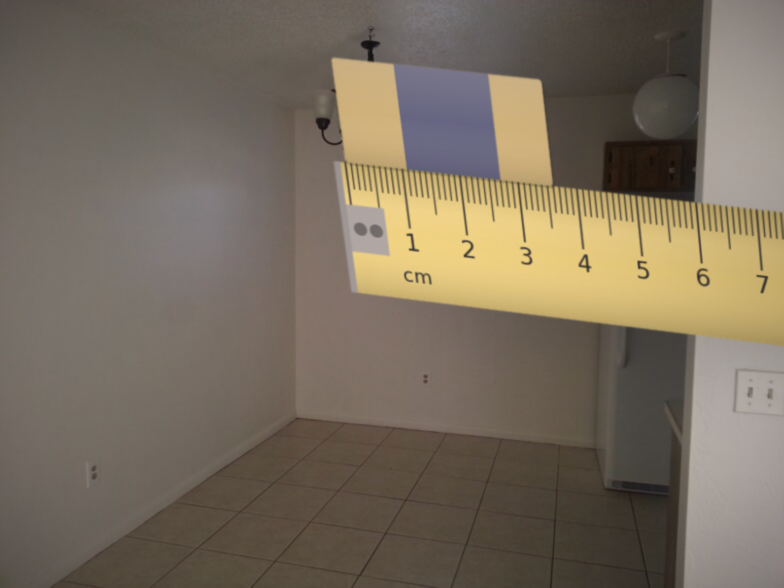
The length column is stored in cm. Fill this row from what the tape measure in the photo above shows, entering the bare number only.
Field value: 3.6
